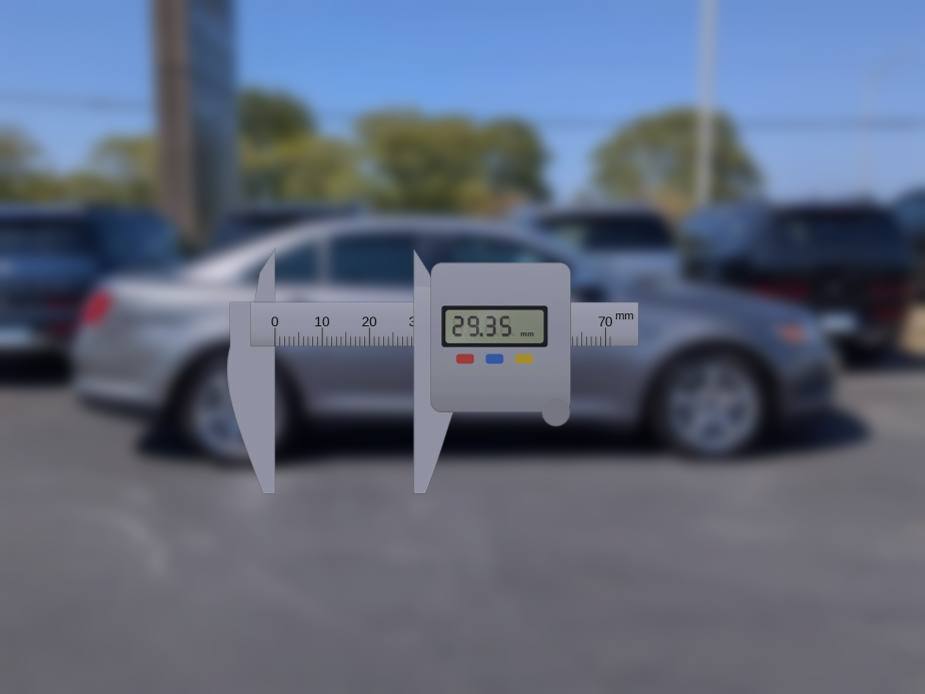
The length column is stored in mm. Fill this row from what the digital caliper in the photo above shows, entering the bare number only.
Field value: 29.35
